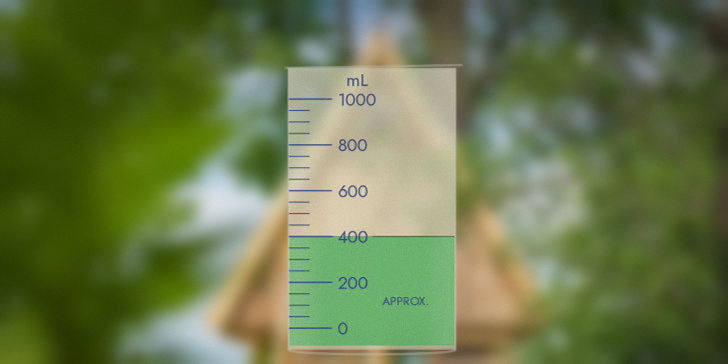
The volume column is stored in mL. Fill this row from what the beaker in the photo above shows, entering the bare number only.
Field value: 400
